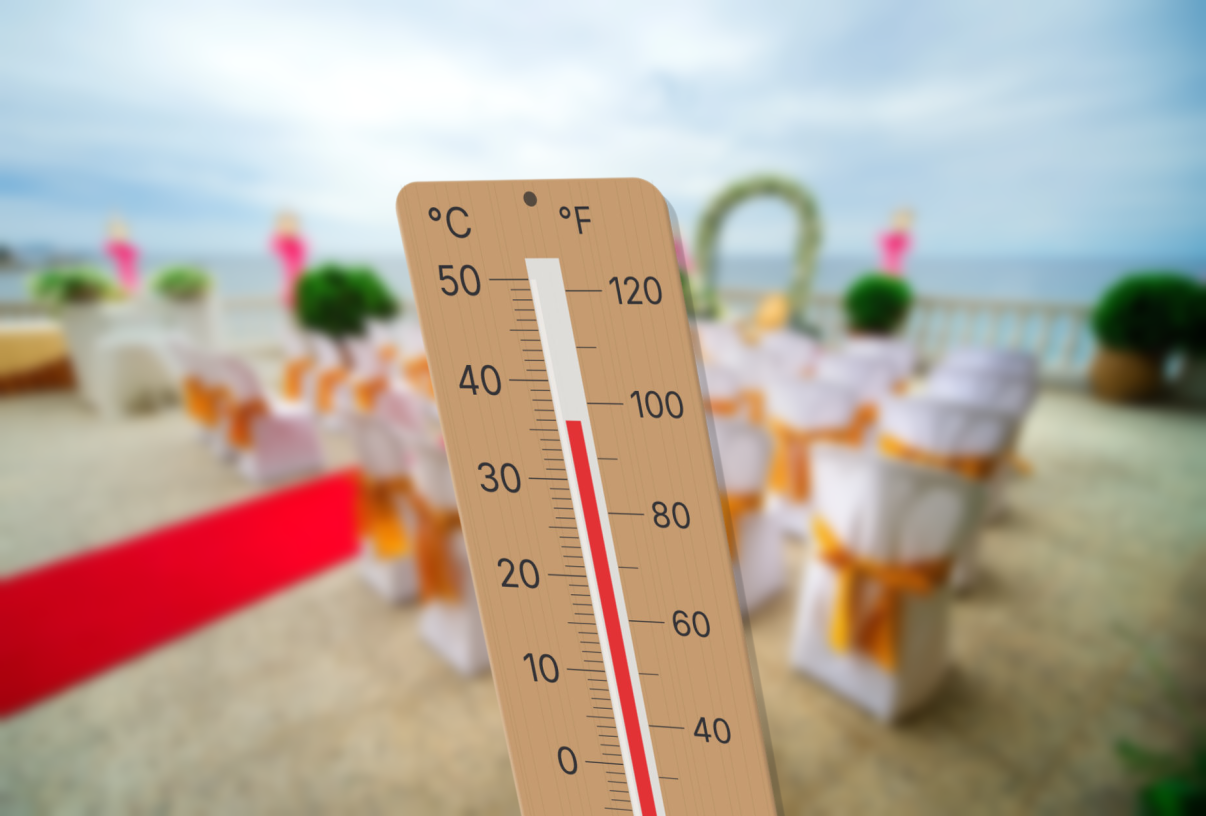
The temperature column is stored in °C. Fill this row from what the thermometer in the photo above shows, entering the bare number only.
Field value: 36
